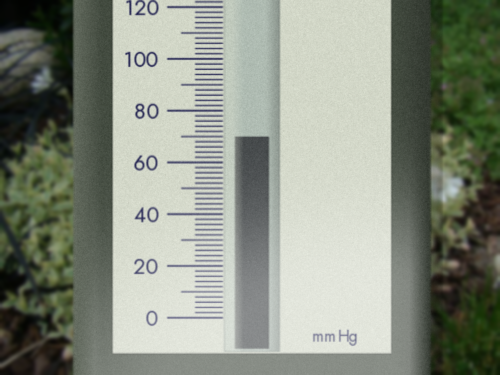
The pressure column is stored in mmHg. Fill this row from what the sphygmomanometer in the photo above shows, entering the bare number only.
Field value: 70
